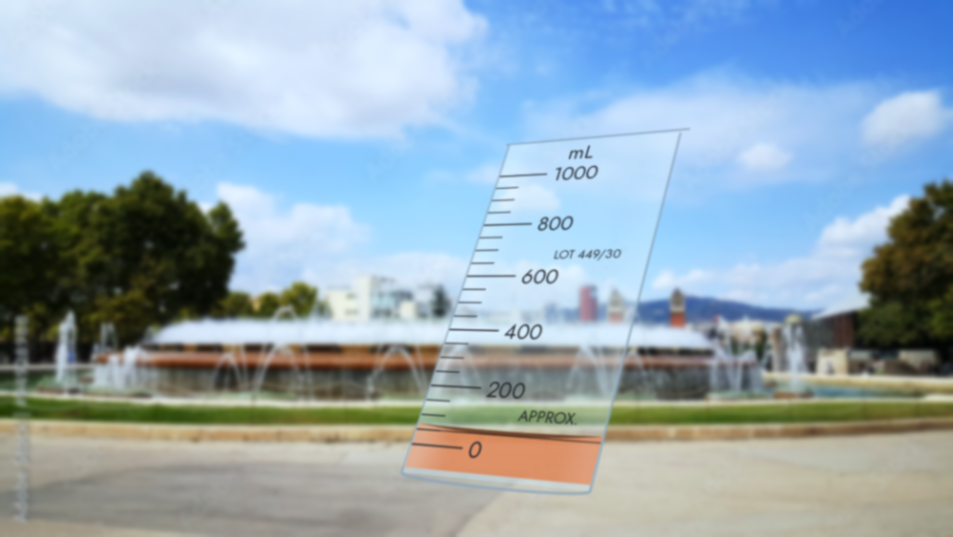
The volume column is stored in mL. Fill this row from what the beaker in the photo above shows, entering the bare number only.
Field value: 50
